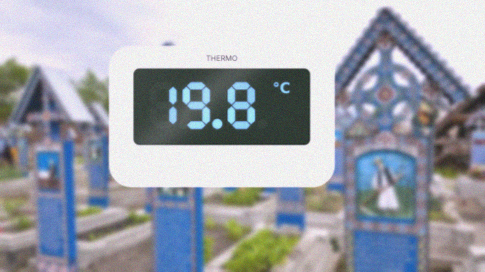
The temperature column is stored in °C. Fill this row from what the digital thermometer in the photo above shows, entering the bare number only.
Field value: 19.8
